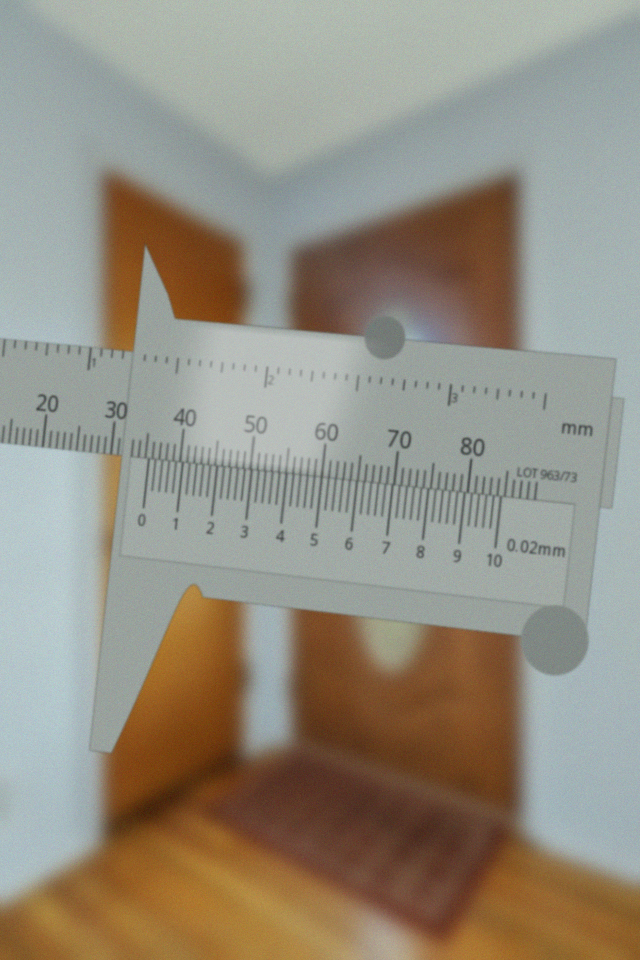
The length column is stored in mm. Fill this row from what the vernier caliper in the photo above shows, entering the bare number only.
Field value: 35.5
